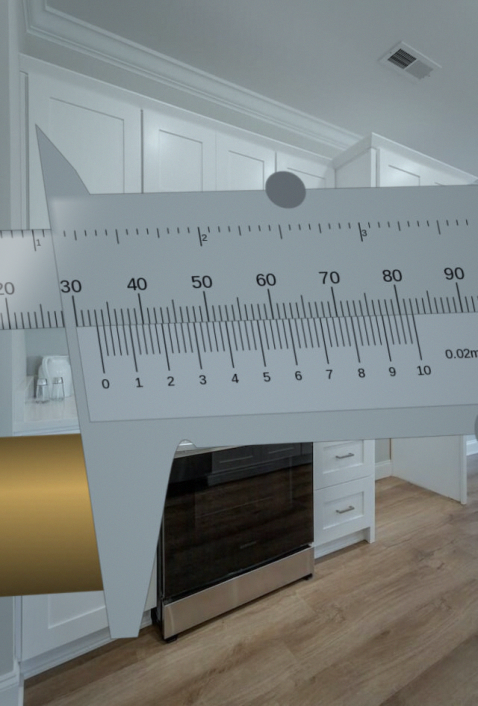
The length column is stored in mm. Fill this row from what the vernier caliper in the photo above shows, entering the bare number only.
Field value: 33.0
